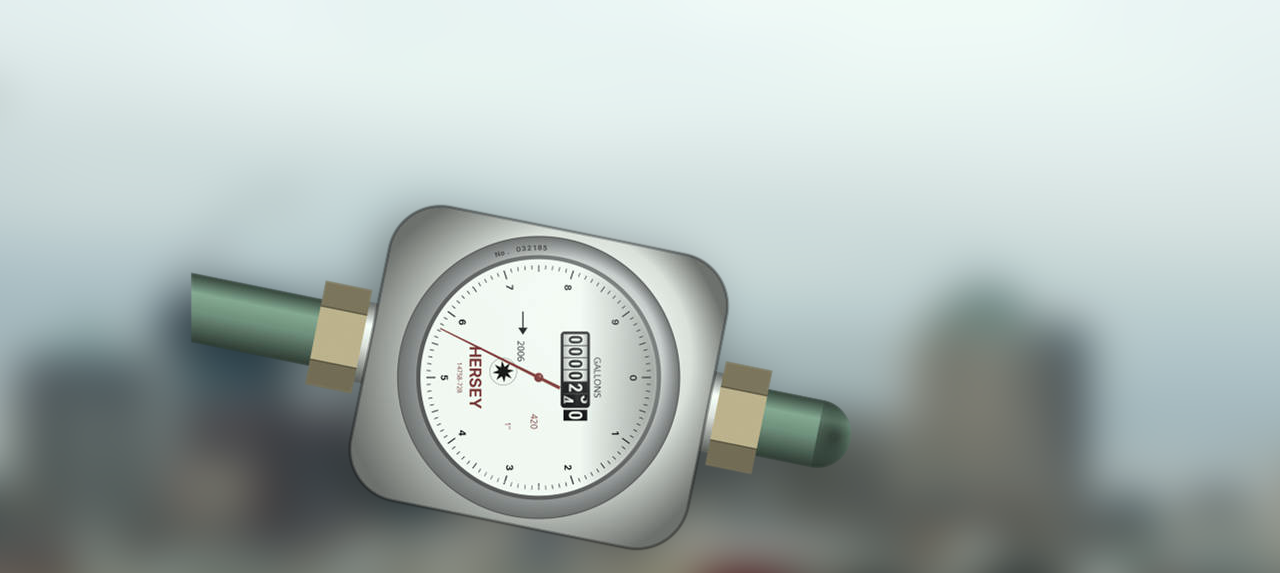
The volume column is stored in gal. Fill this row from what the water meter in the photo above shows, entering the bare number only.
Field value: 235.7
